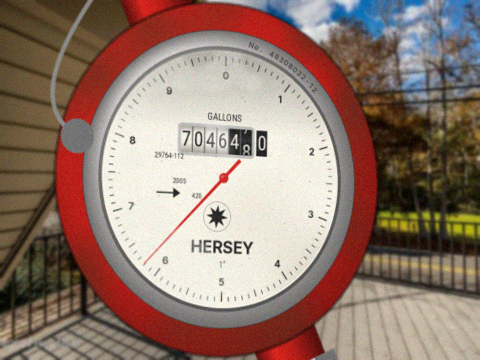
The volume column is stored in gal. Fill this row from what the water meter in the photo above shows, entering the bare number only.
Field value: 7046476.2
